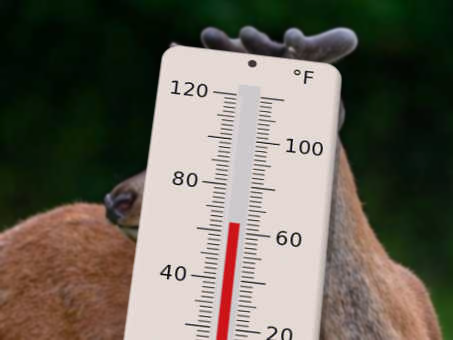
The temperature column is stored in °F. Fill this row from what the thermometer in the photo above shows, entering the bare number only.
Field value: 64
